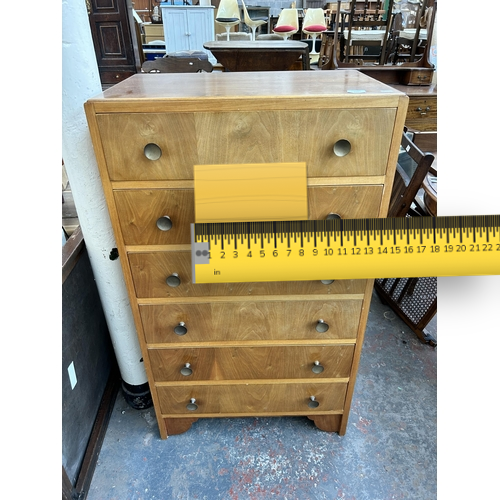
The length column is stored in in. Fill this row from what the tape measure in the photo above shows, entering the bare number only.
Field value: 8.5
